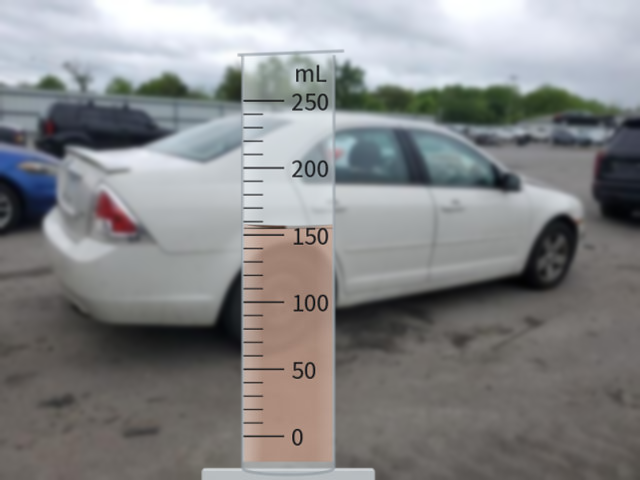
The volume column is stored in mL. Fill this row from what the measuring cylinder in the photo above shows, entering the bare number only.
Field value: 155
